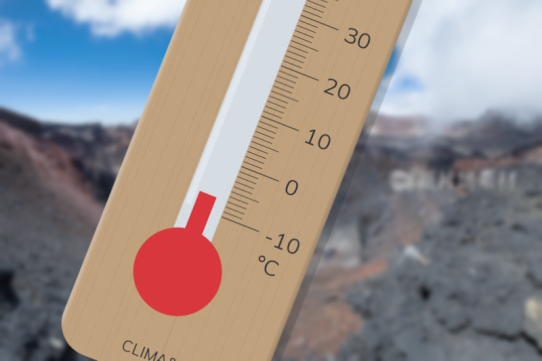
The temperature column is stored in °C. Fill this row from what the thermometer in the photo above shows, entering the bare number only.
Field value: -7
